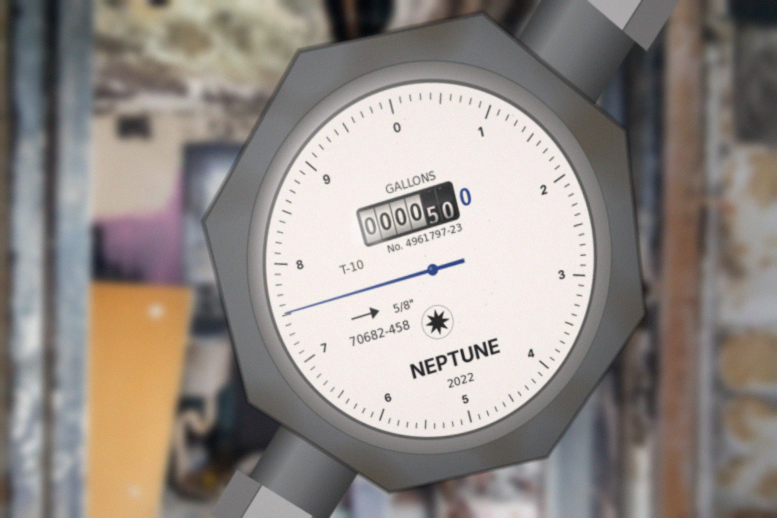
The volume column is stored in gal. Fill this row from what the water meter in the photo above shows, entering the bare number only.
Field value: 497.5
